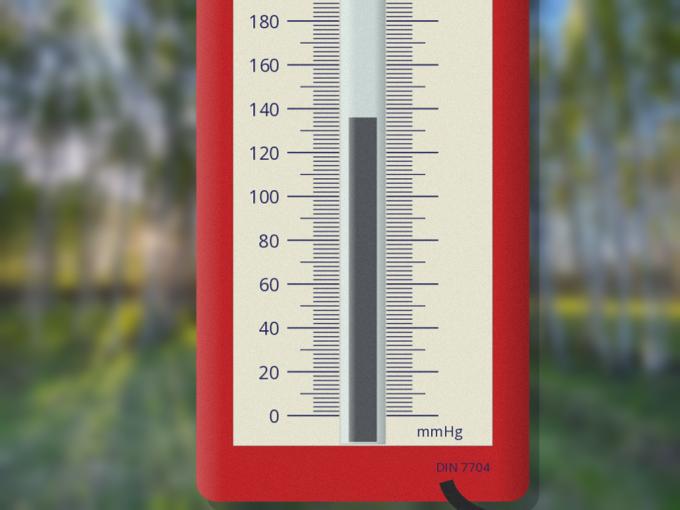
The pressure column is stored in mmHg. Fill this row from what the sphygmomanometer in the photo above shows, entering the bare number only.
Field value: 136
